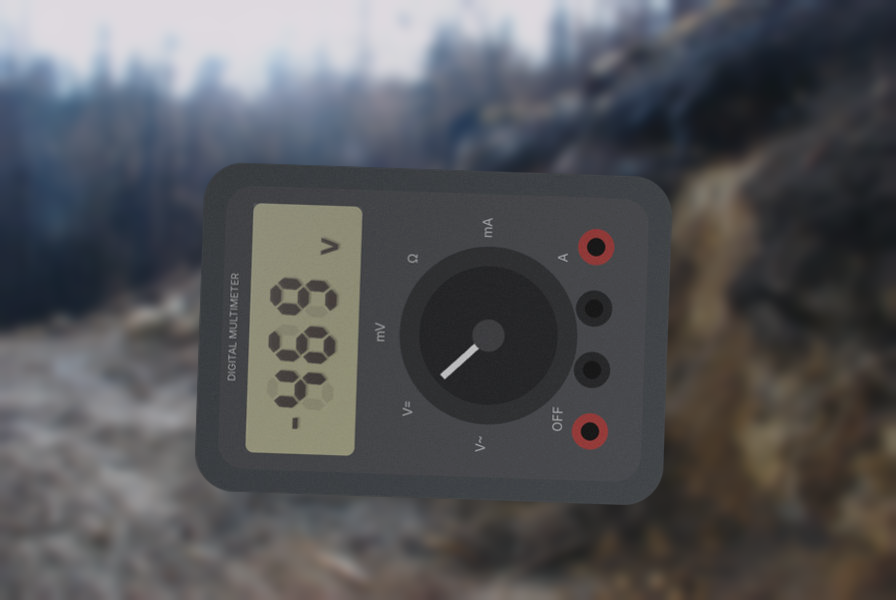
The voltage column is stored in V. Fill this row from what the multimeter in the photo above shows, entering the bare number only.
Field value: -469
